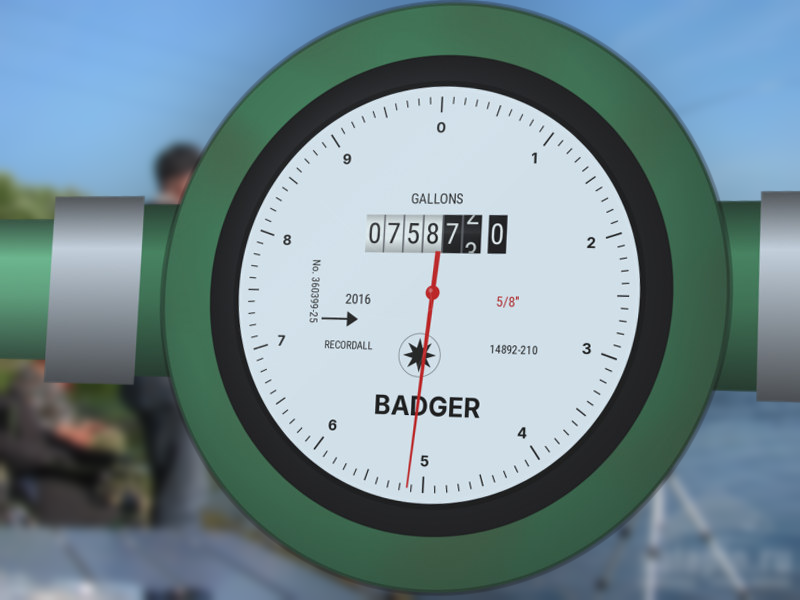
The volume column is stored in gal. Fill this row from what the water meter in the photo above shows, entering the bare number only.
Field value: 758725.1
